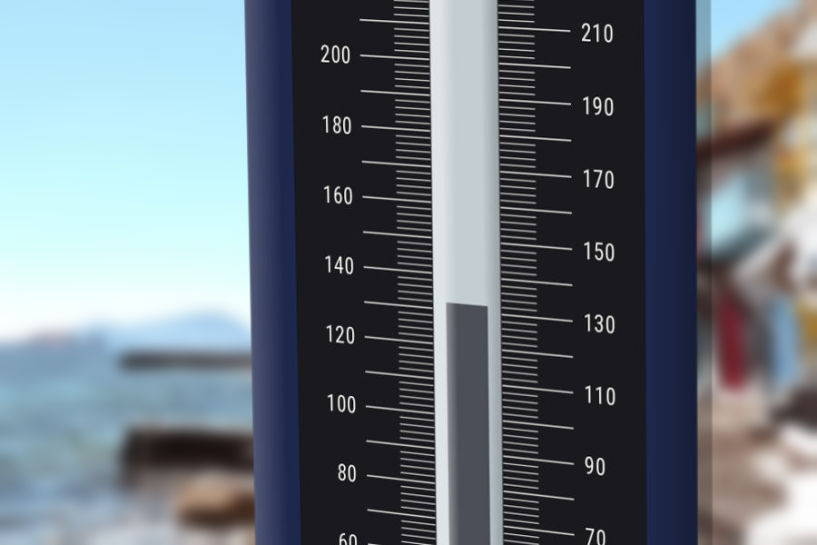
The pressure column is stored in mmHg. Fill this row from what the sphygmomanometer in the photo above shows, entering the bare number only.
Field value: 132
